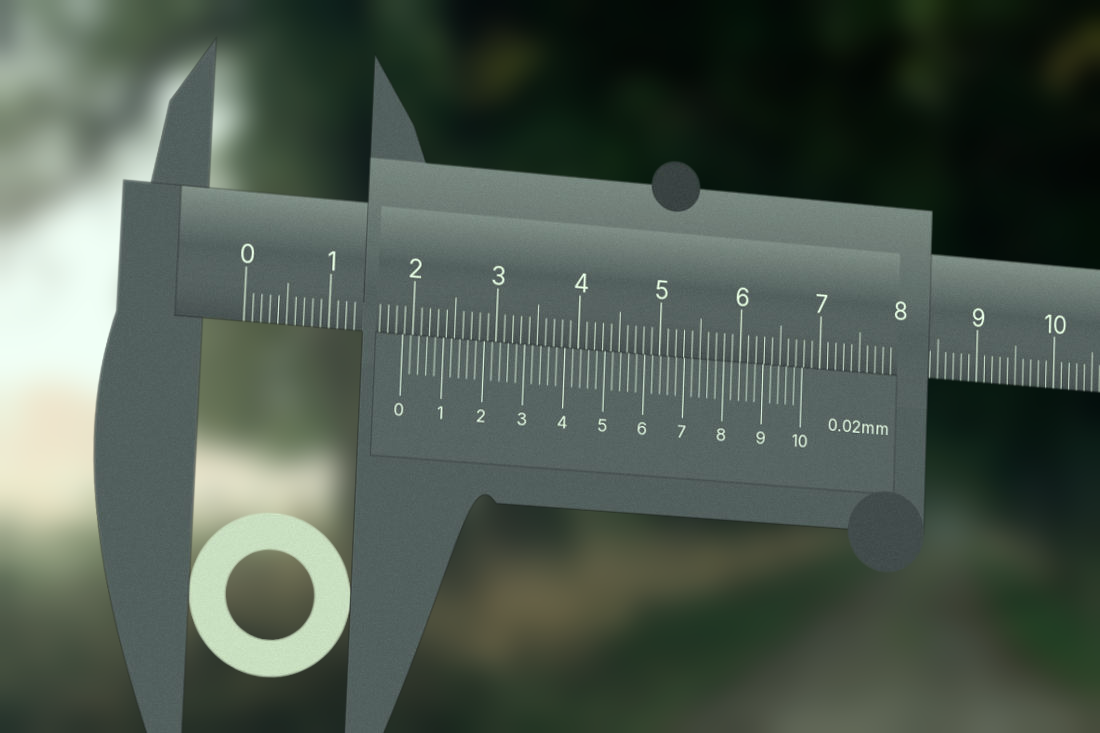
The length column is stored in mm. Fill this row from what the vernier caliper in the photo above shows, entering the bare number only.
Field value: 18.8
